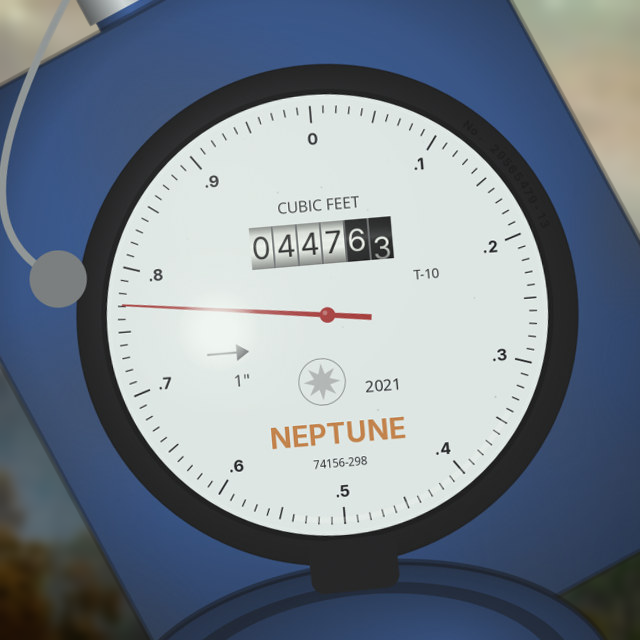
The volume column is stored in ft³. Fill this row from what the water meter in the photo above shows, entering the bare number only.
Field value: 44762.77
